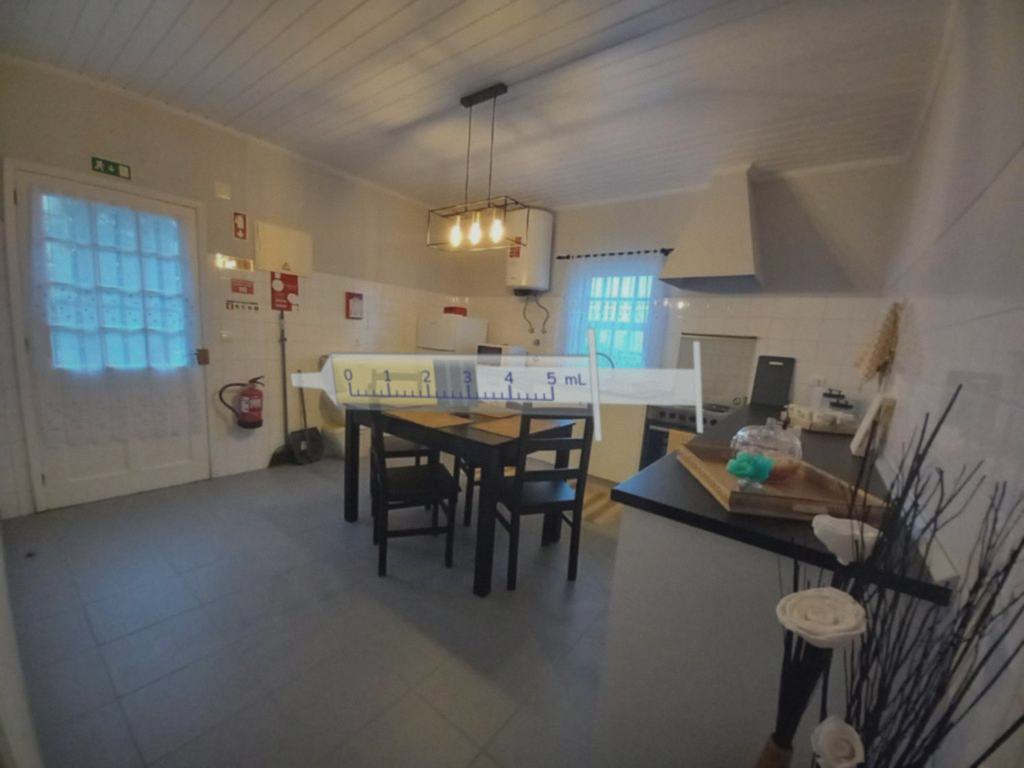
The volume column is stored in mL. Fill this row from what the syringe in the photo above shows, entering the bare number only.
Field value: 2.2
